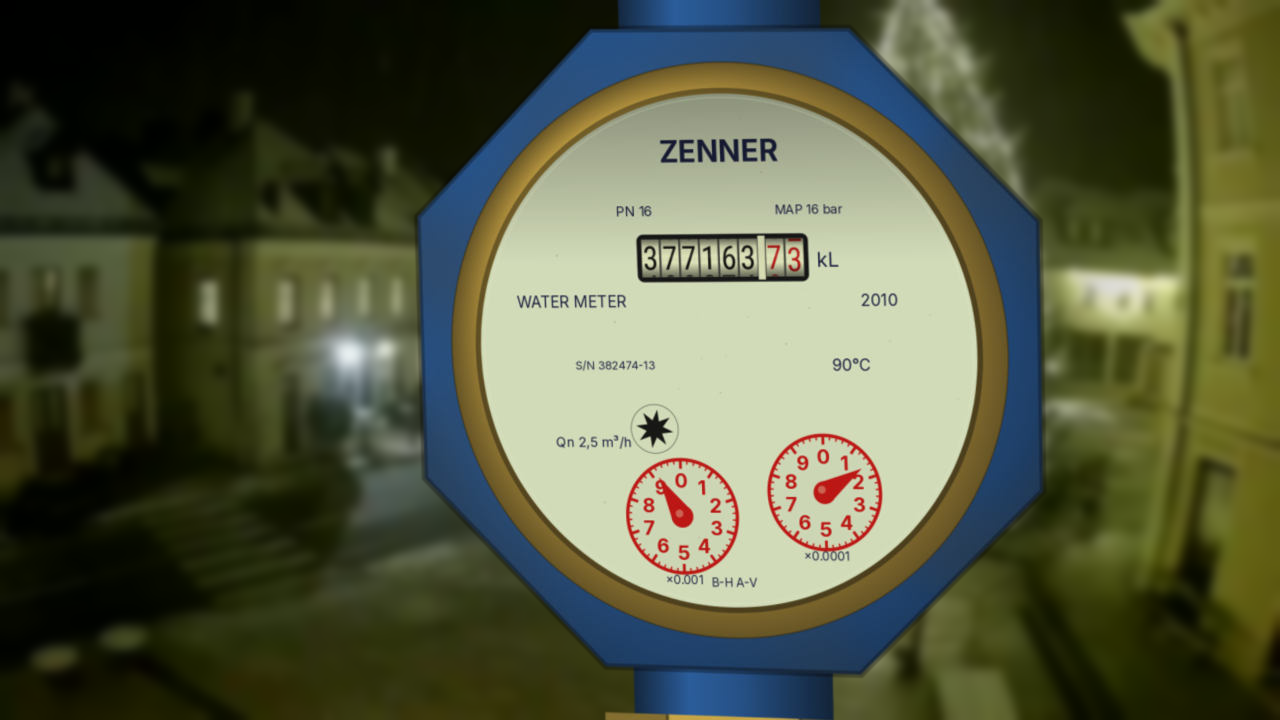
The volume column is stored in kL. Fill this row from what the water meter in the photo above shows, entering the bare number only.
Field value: 377163.7291
